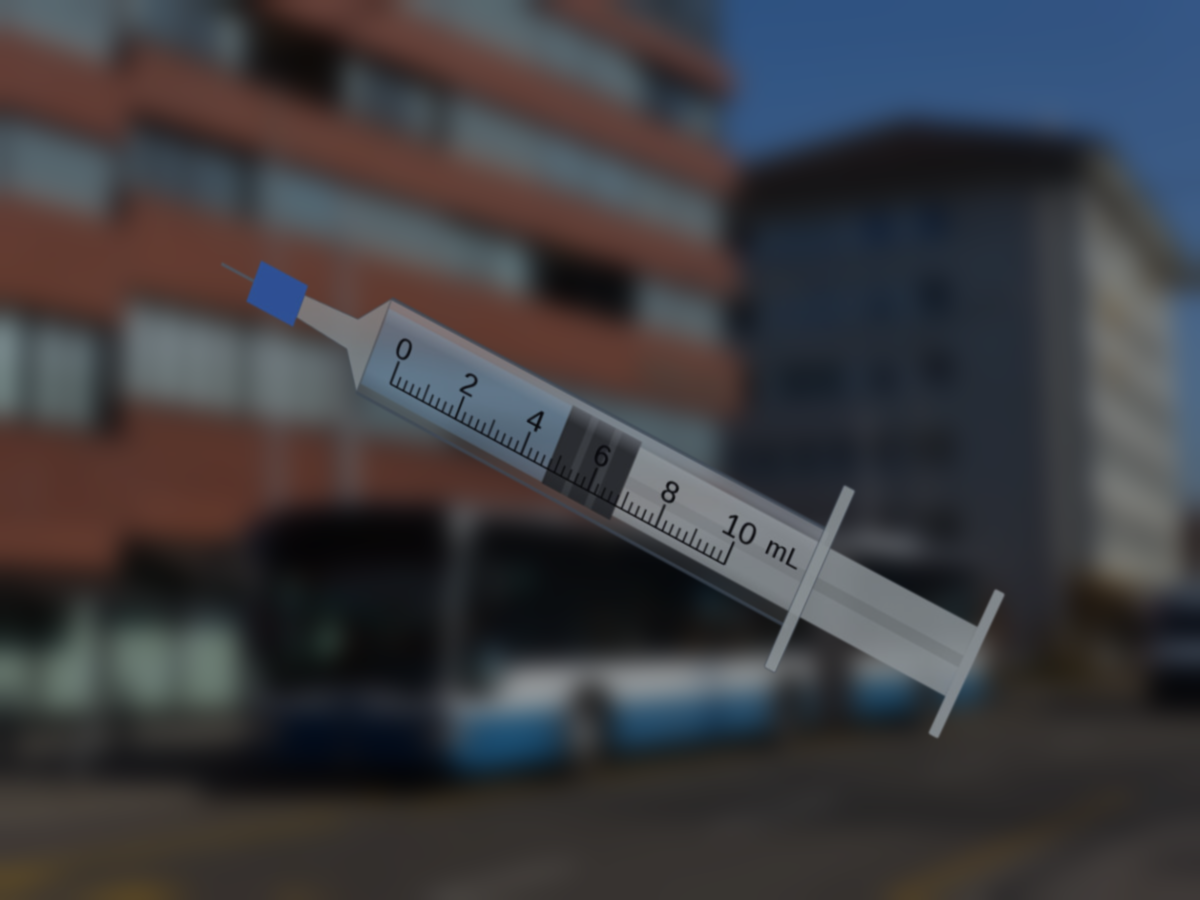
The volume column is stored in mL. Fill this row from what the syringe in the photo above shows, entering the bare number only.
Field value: 4.8
